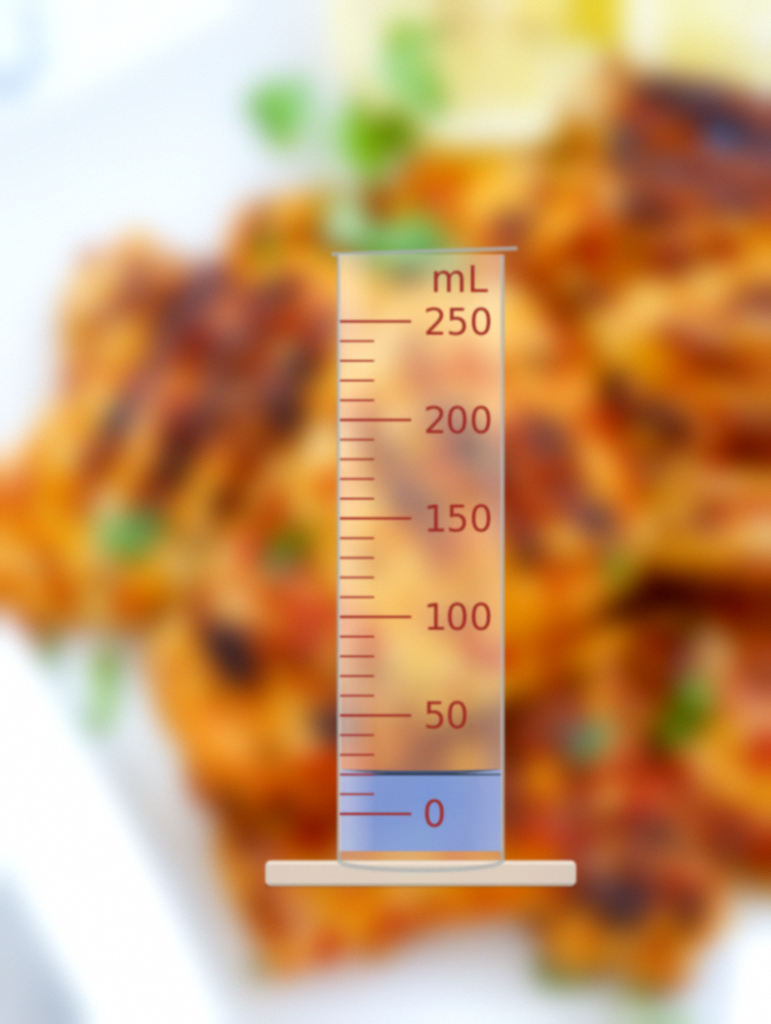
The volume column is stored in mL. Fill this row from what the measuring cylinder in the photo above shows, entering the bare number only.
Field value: 20
